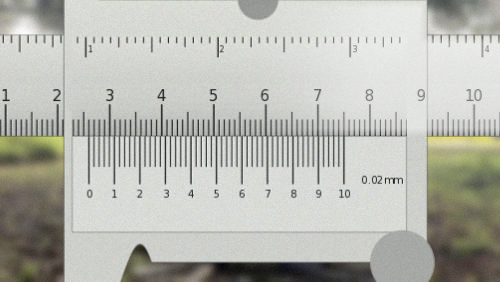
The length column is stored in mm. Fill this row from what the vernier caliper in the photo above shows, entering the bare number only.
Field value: 26.0
